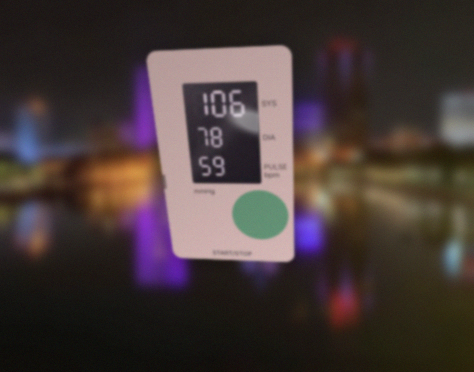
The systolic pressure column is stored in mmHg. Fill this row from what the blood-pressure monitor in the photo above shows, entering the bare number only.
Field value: 106
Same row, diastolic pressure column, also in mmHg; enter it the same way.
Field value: 78
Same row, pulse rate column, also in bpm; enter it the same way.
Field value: 59
